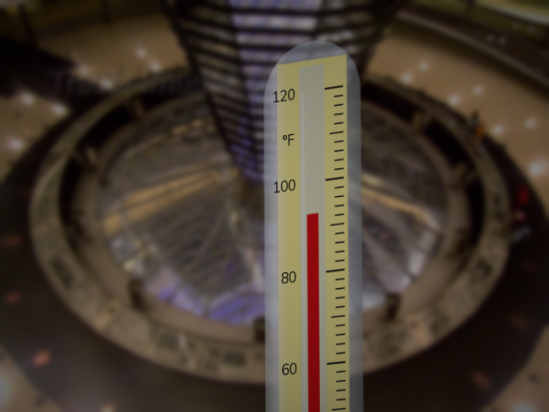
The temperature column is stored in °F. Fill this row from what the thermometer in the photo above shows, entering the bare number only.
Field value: 93
